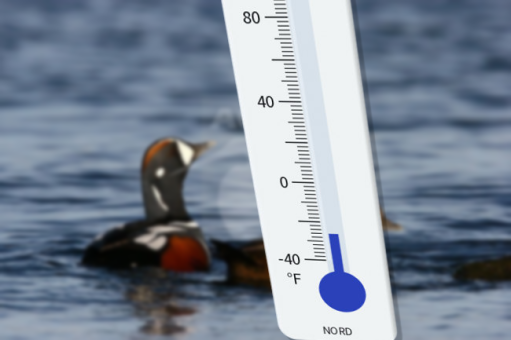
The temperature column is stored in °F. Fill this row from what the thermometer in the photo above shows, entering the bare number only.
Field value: -26
